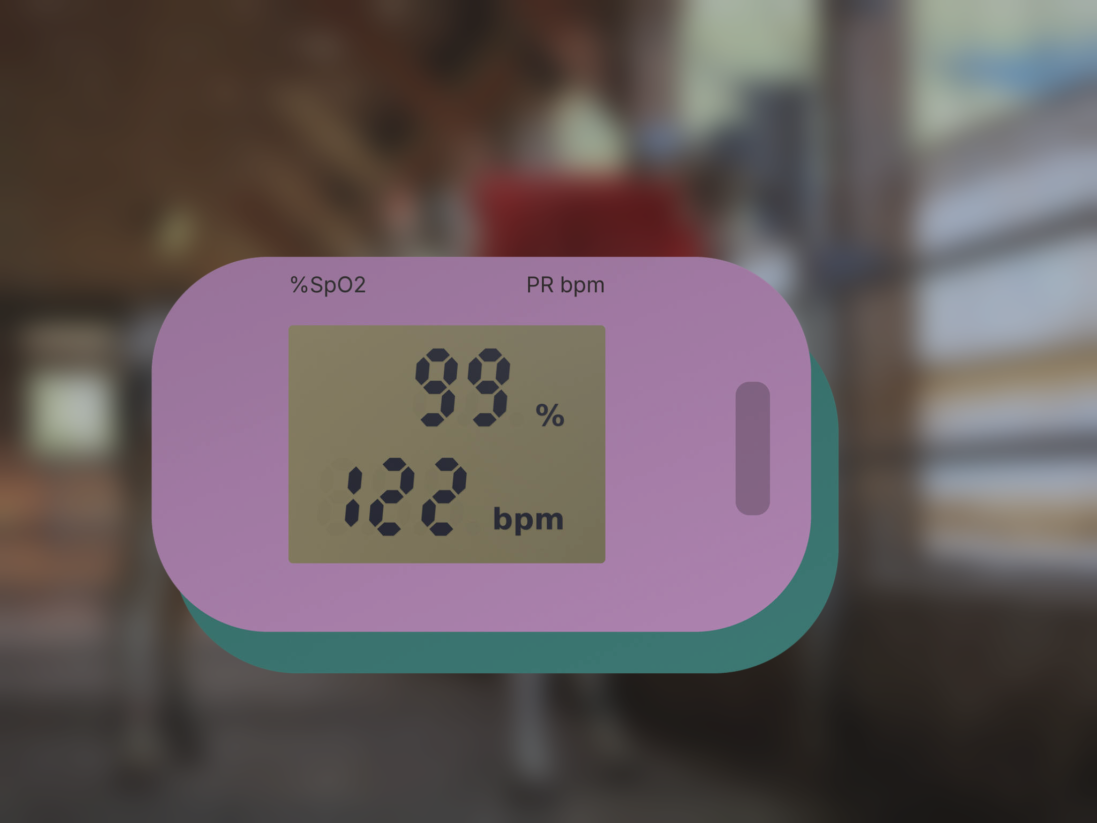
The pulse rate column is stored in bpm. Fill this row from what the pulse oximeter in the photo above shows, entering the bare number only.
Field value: 122
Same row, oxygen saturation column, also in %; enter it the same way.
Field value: 99
